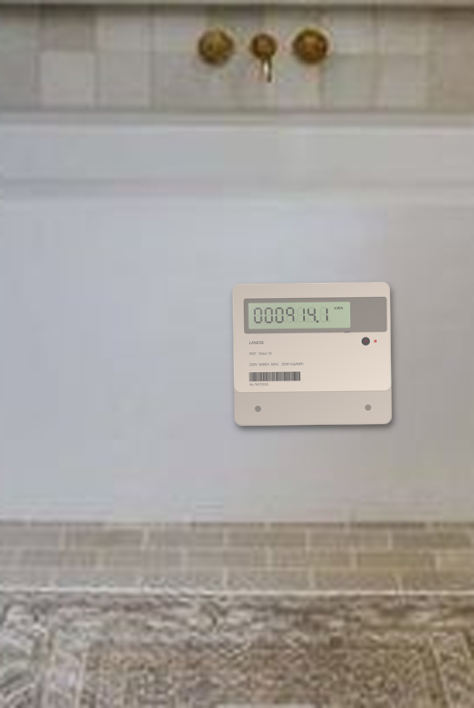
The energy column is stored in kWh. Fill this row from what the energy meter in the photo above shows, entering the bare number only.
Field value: 914.1
